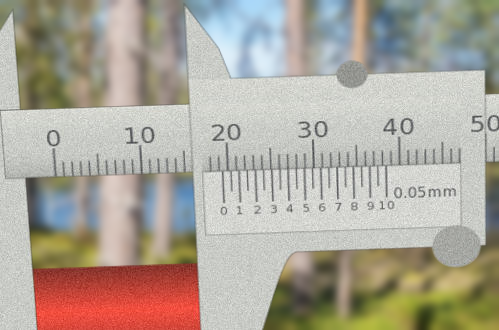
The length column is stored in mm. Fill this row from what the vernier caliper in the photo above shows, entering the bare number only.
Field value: 19.4
